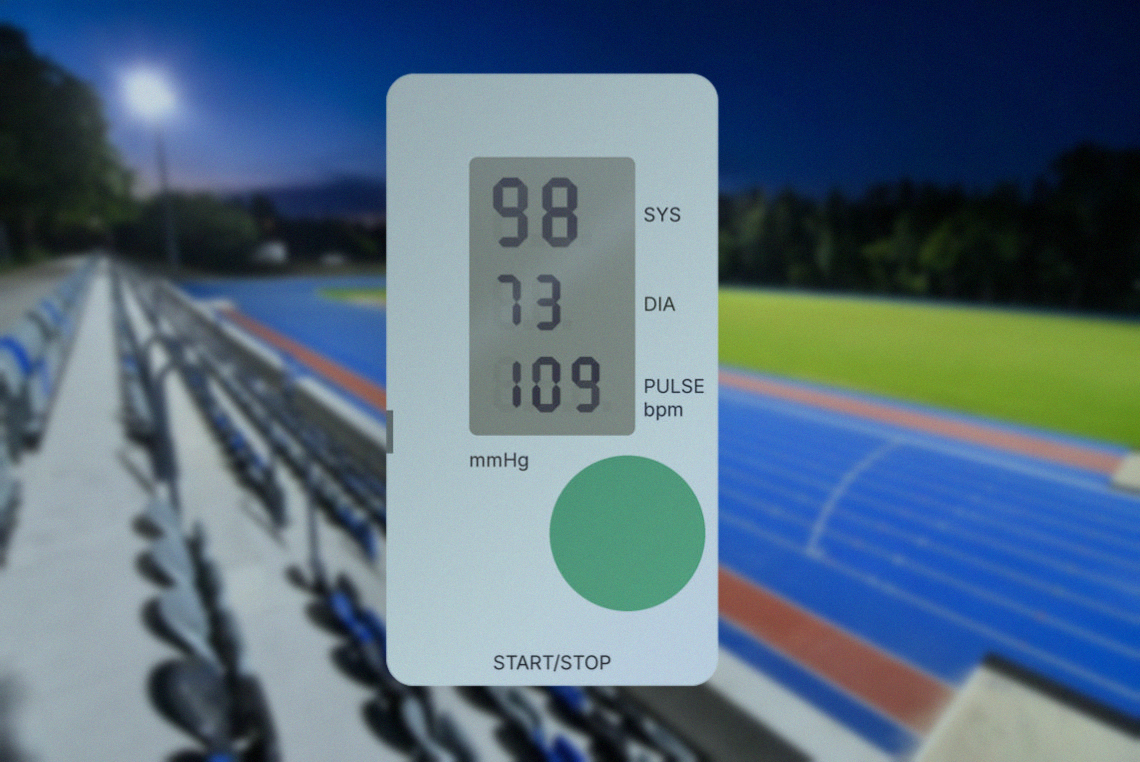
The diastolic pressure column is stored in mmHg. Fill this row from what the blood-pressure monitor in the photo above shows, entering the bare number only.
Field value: 73
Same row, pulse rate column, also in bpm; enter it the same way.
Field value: 109
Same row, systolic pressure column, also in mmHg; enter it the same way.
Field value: 98
